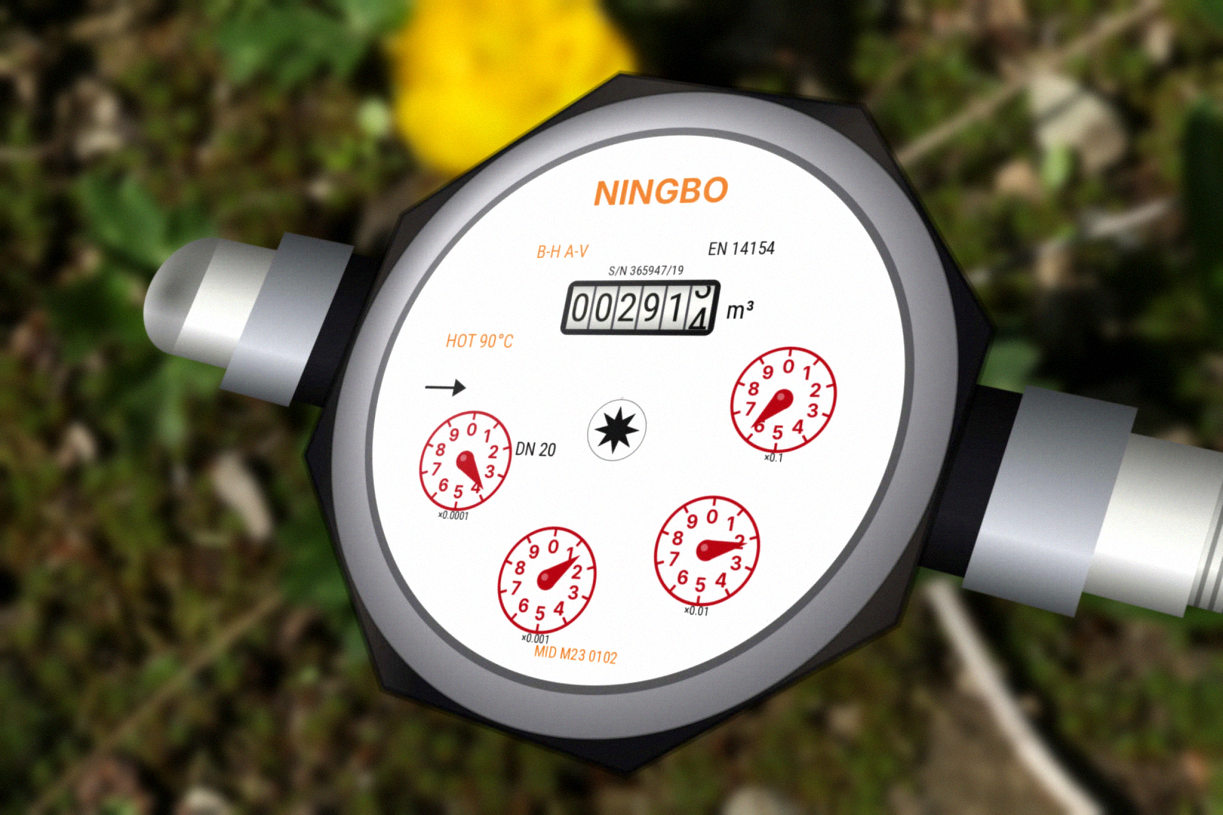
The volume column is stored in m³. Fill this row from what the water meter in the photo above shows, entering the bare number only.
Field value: 2913.6213
